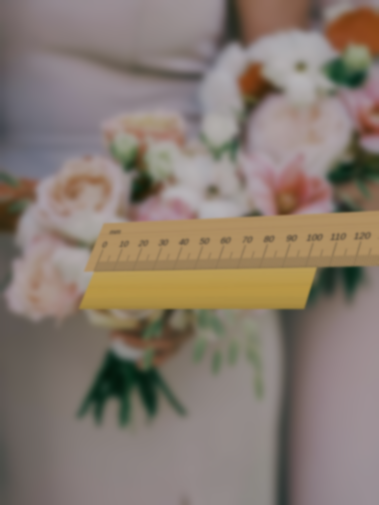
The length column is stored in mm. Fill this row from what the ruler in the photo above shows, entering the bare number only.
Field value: 105
